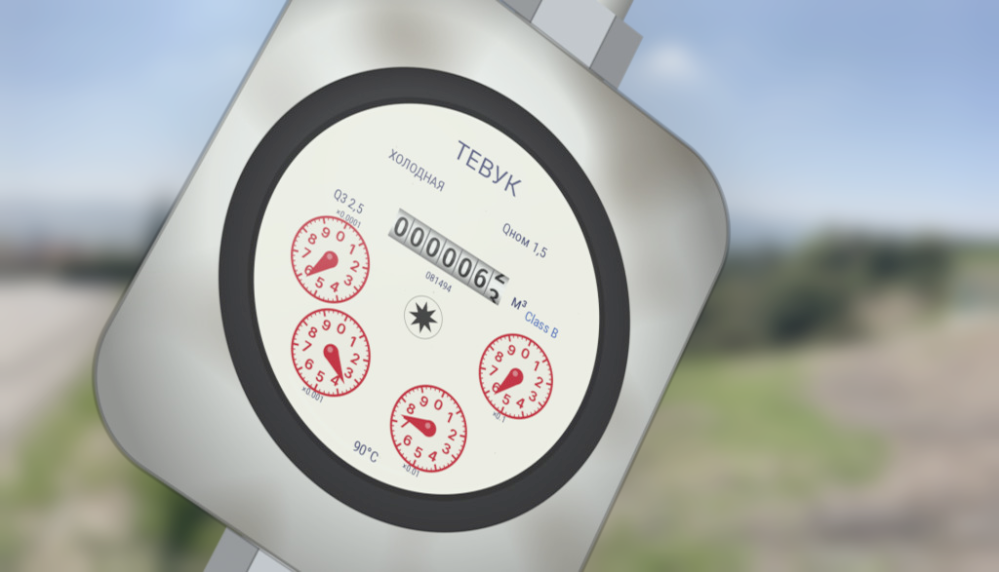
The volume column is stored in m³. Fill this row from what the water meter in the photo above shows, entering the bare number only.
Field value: 62.5735
